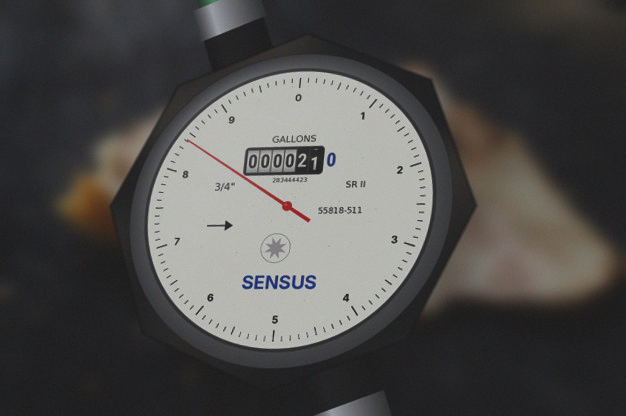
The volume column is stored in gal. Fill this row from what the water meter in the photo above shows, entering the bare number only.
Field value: 208.4
